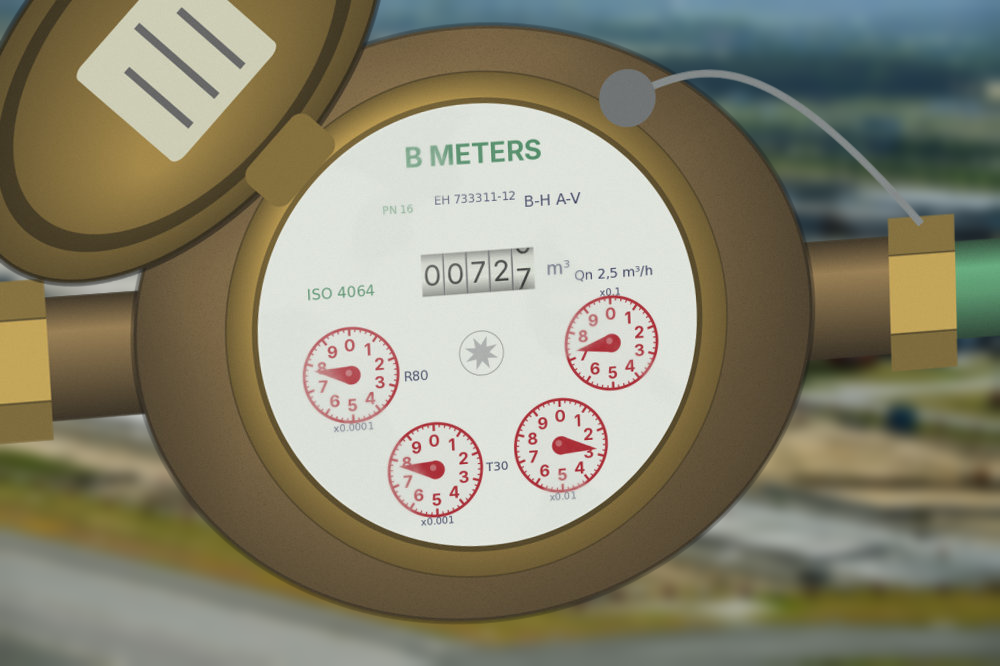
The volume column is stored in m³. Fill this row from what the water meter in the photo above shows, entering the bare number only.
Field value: 726.7277
